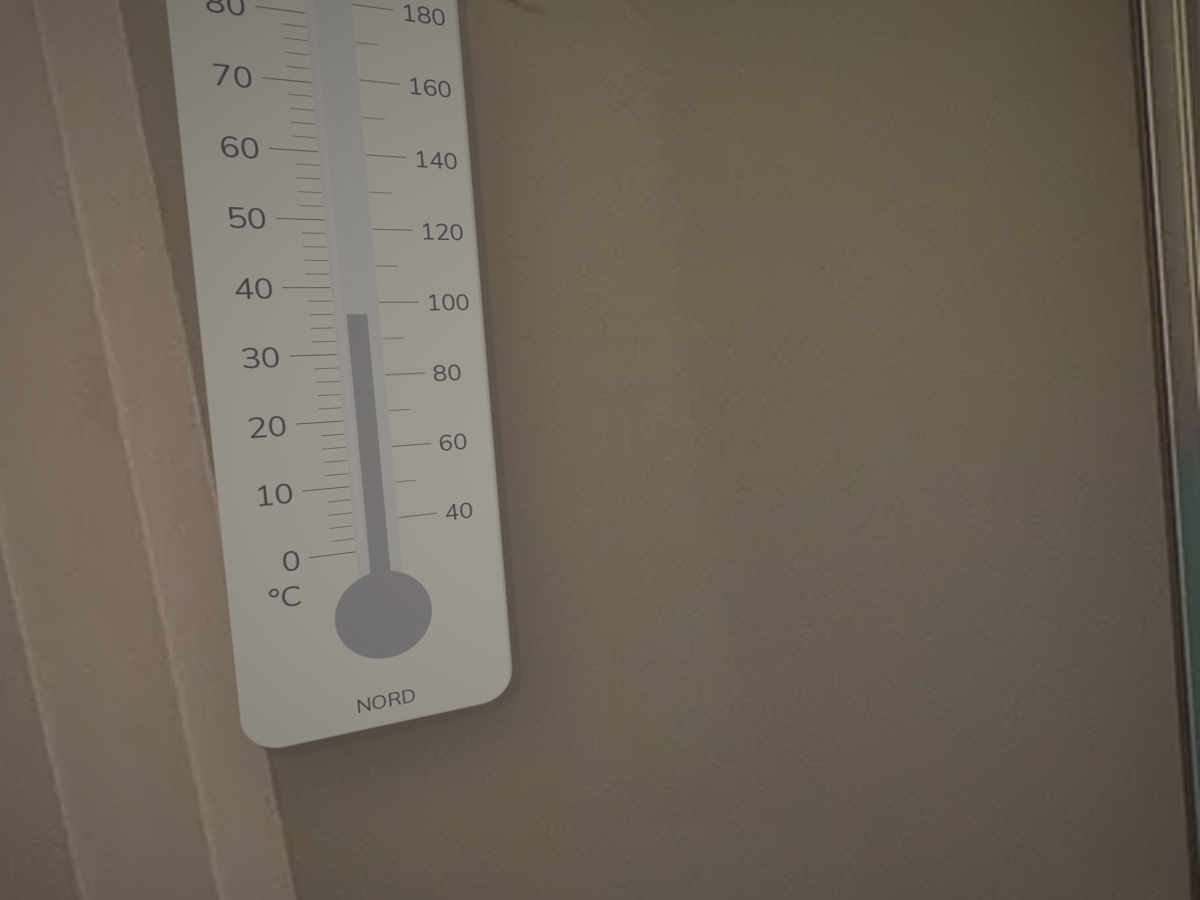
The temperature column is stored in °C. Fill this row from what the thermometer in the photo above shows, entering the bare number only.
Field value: 36
